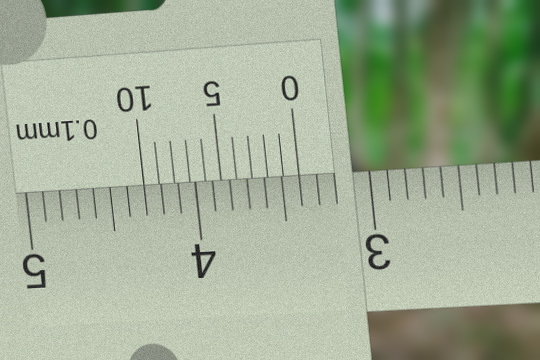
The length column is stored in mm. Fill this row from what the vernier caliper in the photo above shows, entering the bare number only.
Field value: 34.0
